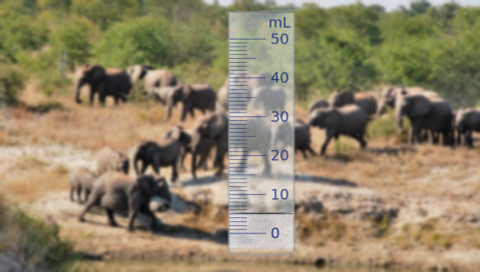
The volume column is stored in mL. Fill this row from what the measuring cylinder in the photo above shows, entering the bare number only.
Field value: 5
